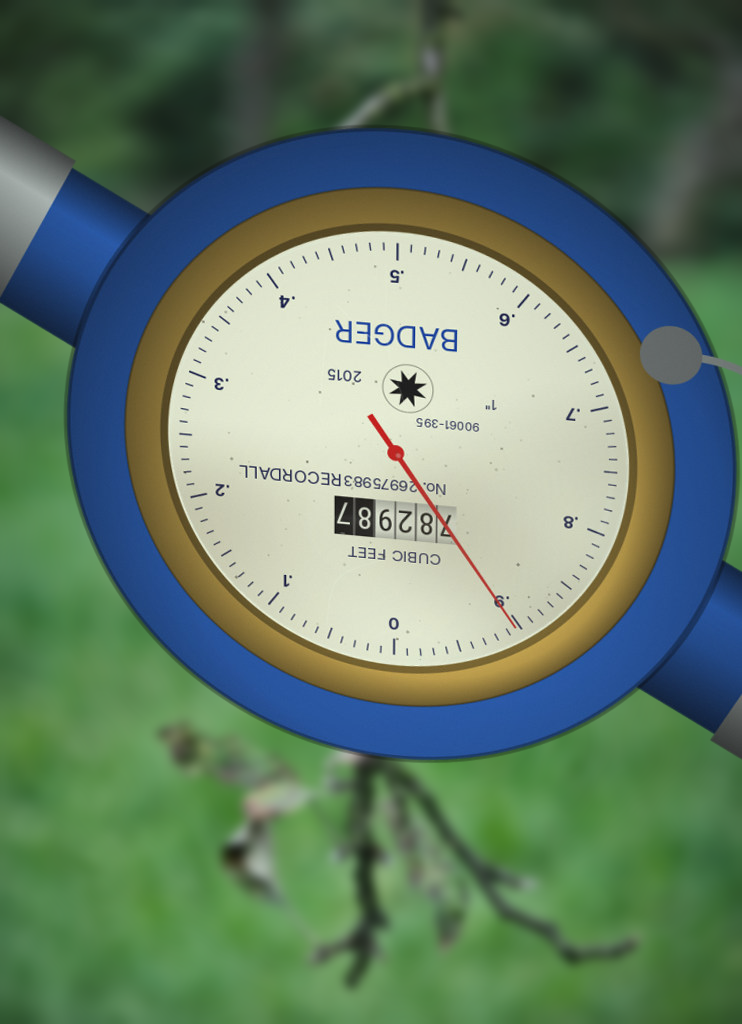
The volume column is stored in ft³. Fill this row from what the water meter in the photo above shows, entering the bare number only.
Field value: 782986.90
